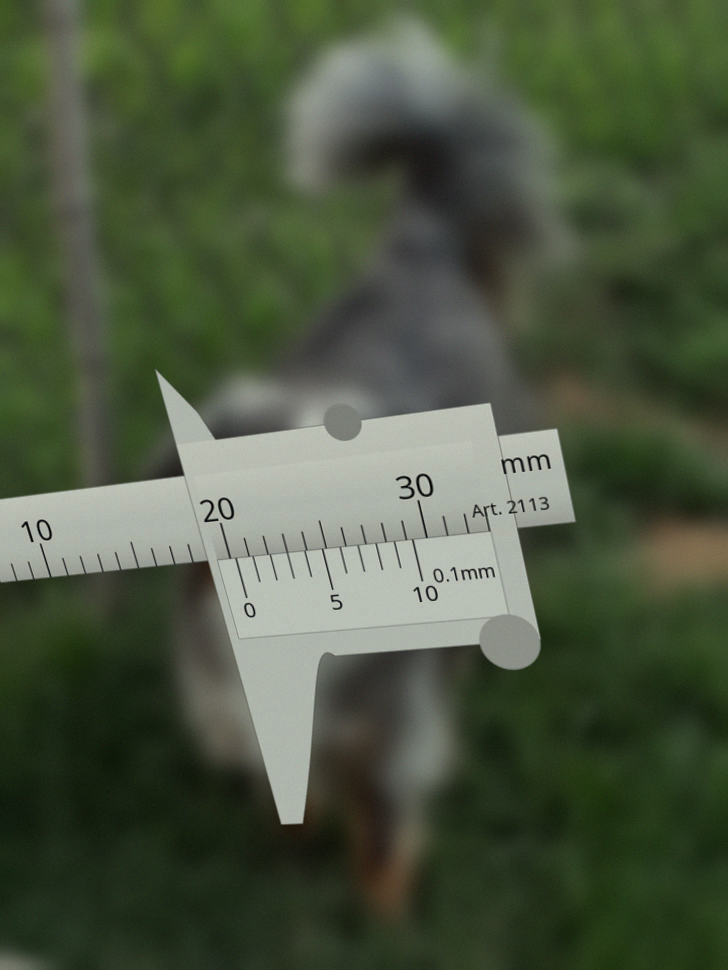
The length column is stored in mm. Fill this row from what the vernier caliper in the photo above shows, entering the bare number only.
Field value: 20.3
